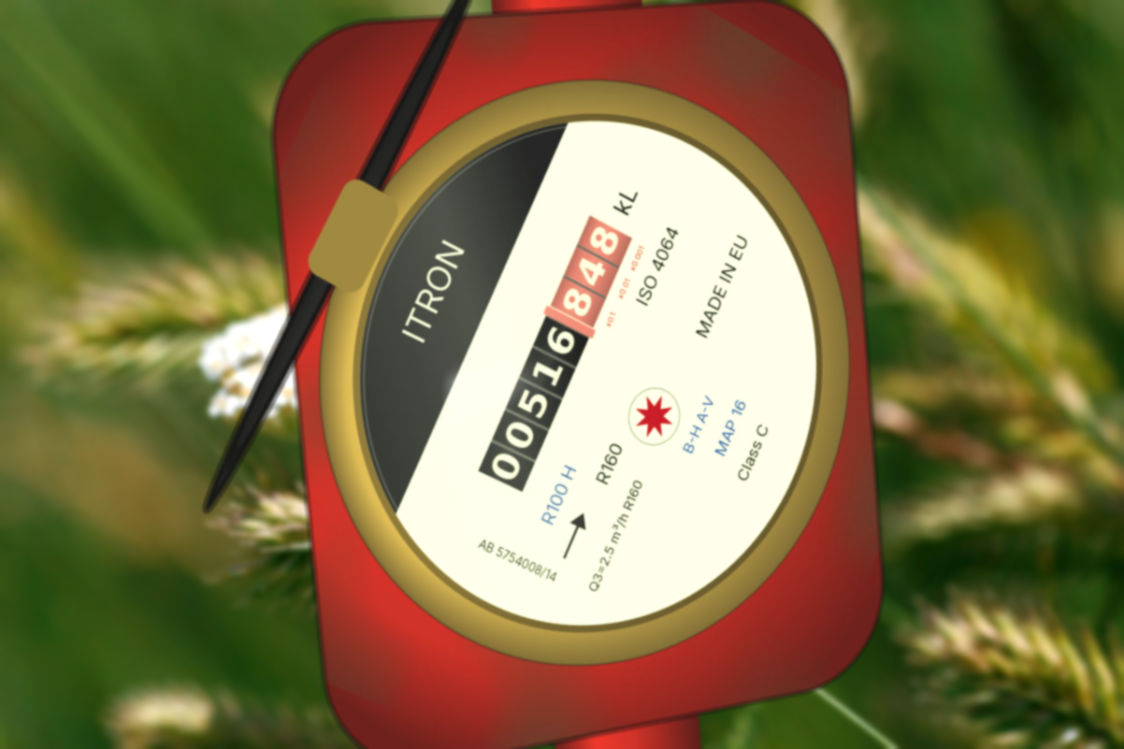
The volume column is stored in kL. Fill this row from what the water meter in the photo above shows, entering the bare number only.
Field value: 516.848
